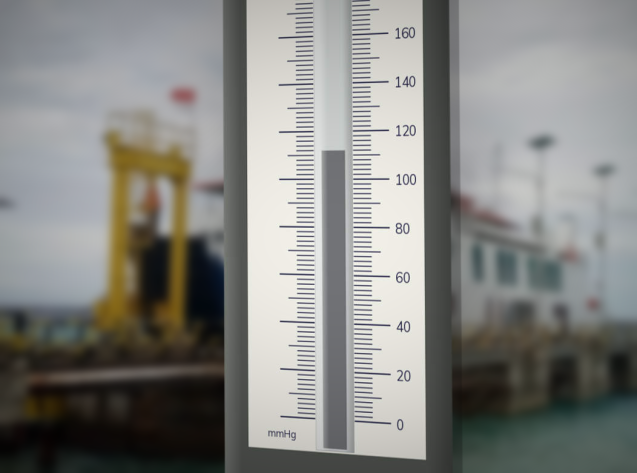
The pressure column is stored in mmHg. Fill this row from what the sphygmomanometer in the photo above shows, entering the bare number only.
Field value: 112
